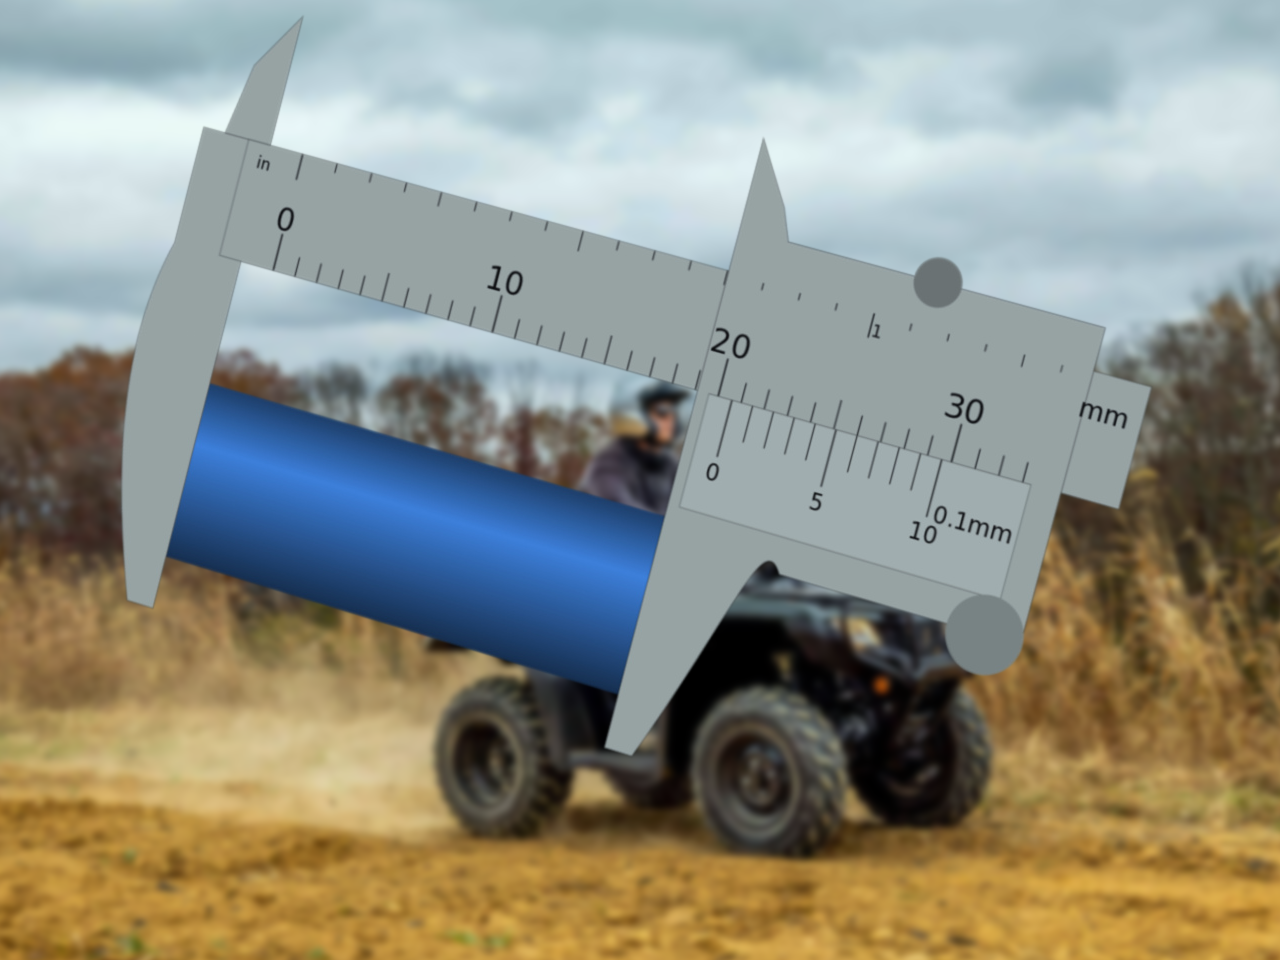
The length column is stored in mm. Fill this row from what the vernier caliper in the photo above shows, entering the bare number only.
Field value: 20.6
